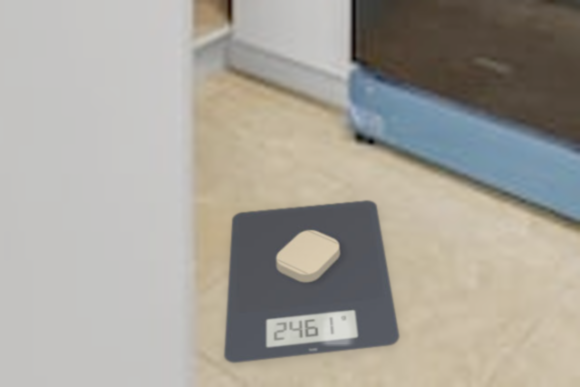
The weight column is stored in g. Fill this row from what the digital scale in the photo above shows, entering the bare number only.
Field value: 2461
